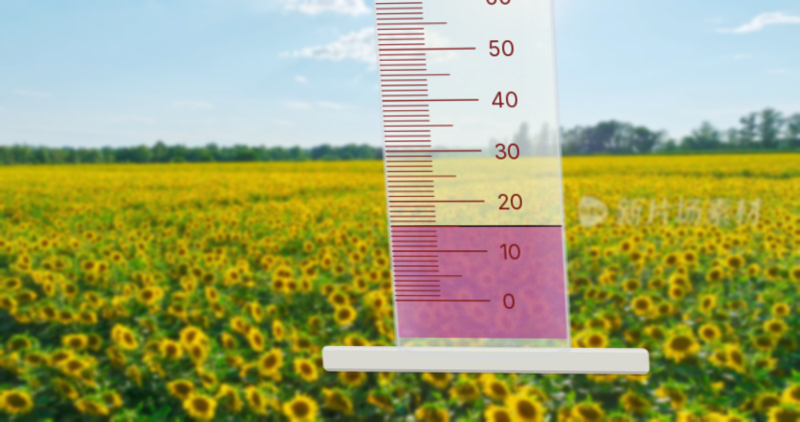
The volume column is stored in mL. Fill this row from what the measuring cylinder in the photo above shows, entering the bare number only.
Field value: 15
